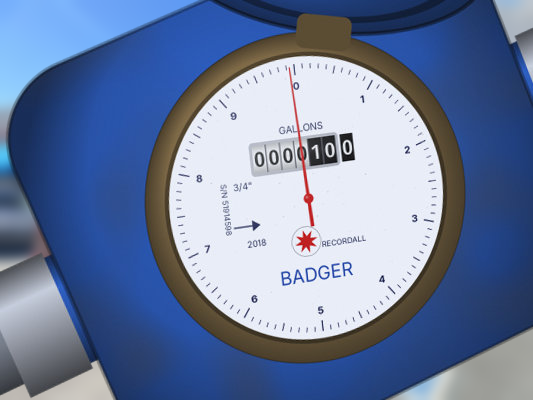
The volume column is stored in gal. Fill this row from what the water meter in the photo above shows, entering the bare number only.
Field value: 99.9
